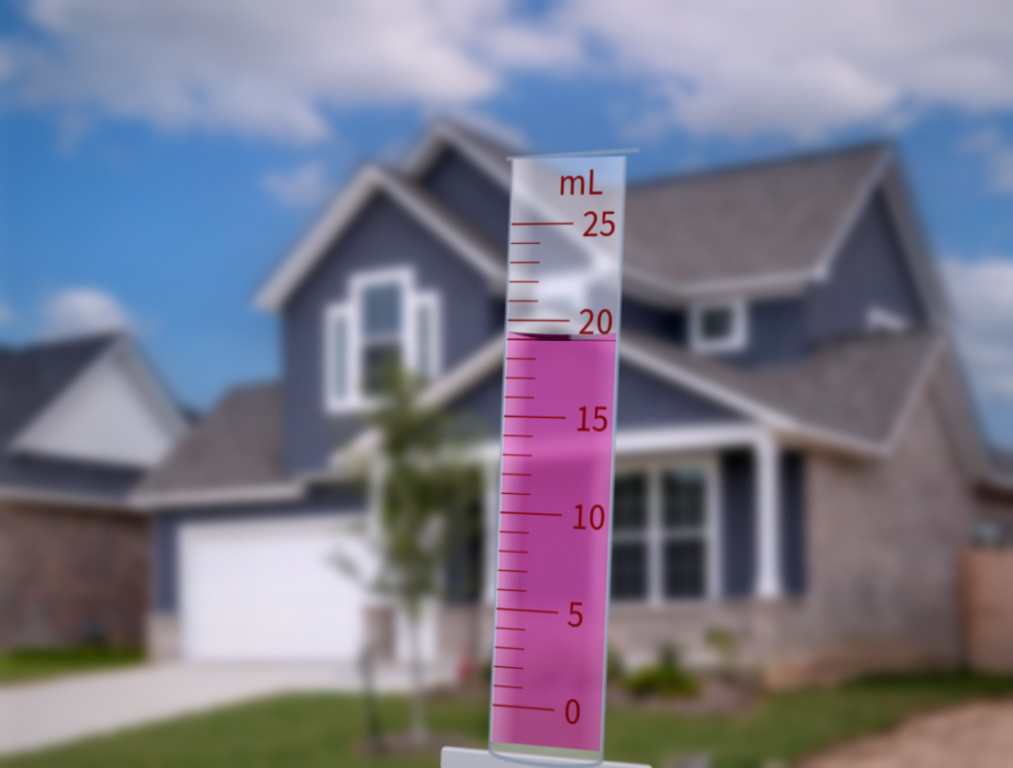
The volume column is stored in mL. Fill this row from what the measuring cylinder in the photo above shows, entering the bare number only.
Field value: 19
